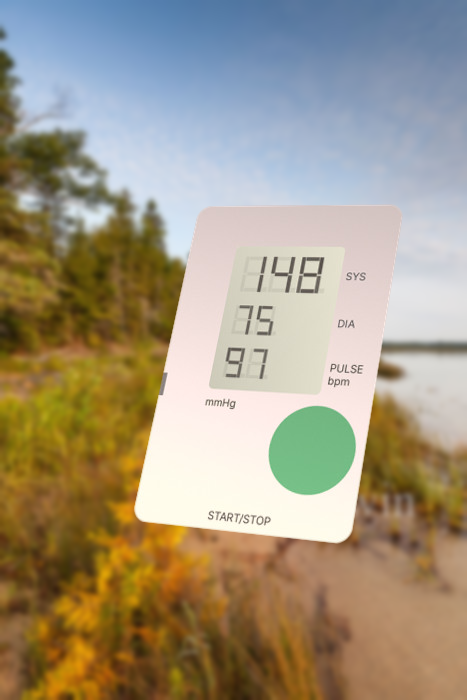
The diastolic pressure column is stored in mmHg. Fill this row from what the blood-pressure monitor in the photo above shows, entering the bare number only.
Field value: 75
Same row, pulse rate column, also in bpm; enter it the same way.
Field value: 97
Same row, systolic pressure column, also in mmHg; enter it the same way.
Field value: 148
